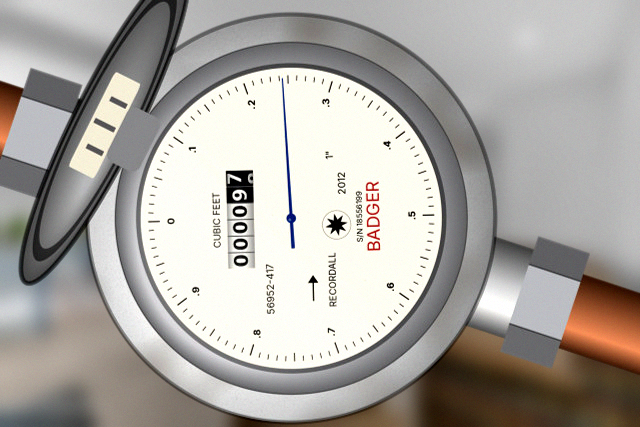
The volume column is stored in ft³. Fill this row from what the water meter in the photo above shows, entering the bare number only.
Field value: 97.24
